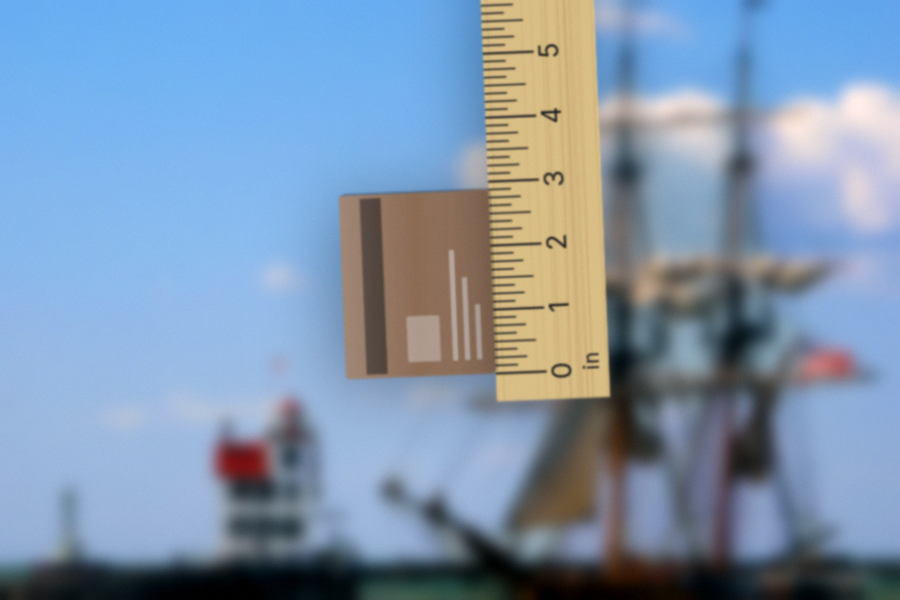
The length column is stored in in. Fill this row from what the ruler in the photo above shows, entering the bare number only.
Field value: 2.875
